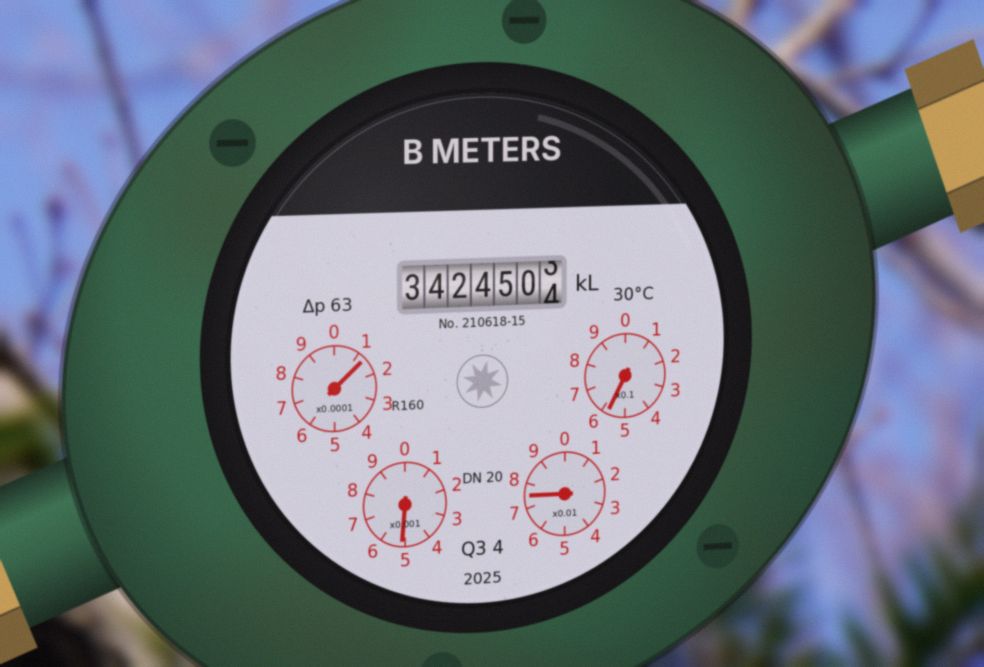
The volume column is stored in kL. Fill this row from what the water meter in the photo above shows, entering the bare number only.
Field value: 3424503.5751
